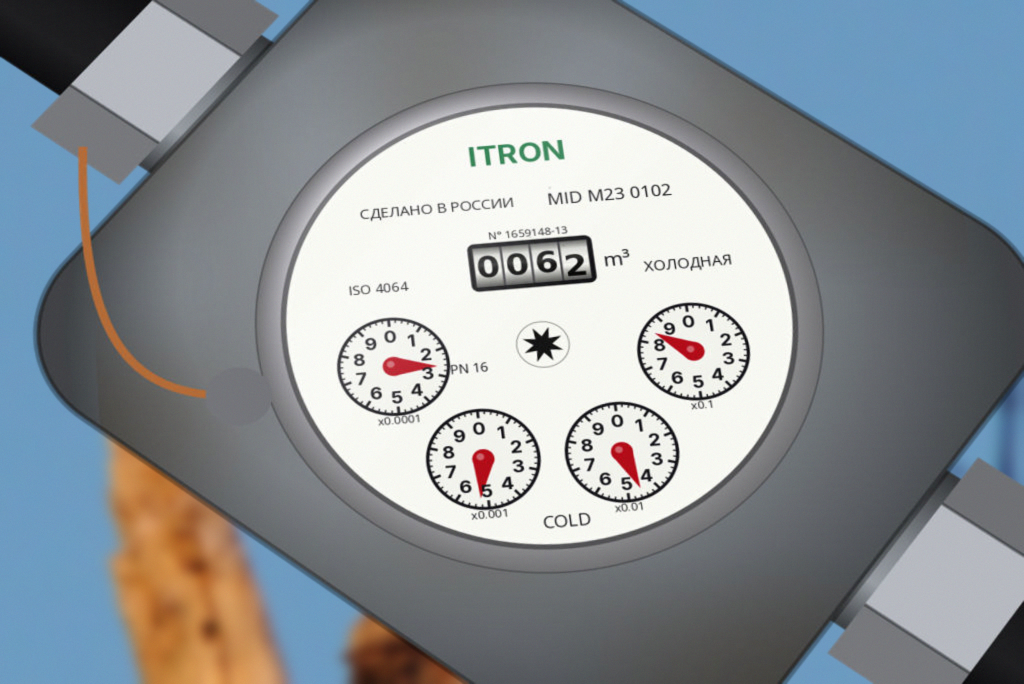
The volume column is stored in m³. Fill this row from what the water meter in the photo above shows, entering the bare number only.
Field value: 61.8452
